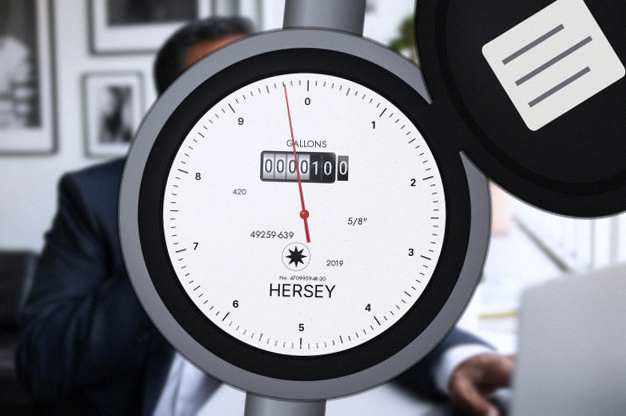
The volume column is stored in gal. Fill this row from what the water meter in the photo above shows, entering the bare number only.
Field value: 99.7
